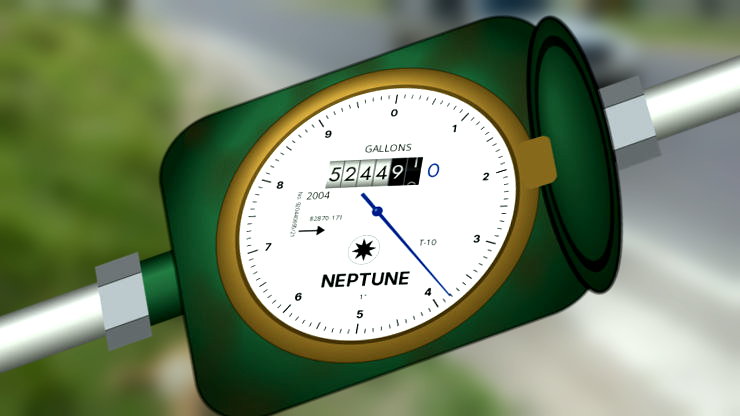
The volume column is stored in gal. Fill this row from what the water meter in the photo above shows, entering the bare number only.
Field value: 5244913.8
